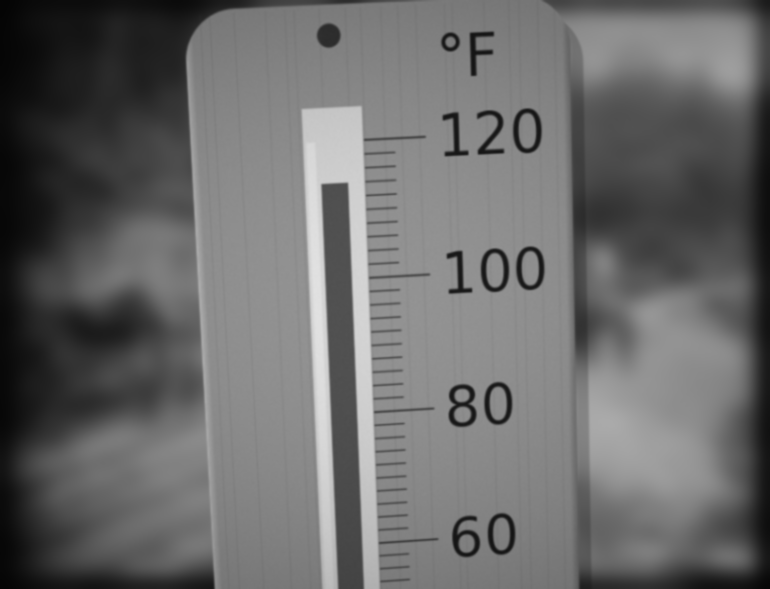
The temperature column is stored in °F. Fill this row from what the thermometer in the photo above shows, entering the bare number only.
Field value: 114
